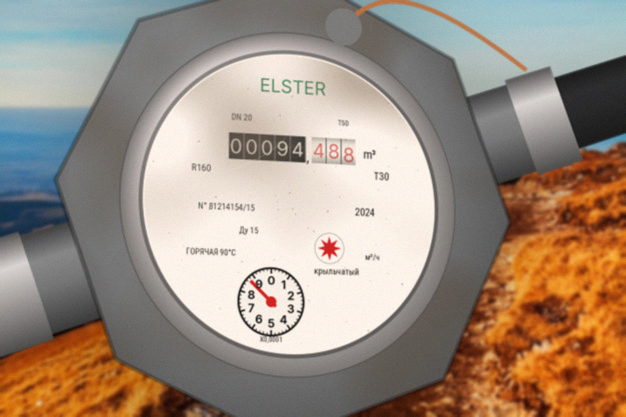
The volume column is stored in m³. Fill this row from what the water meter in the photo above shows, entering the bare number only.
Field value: 94.4878
